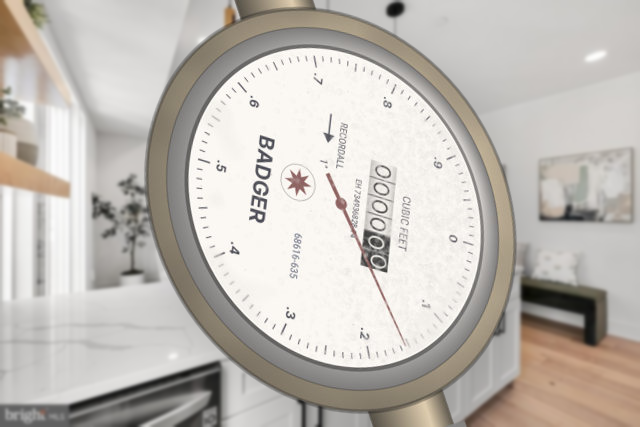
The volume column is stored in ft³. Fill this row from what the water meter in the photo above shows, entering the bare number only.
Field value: 0.15
